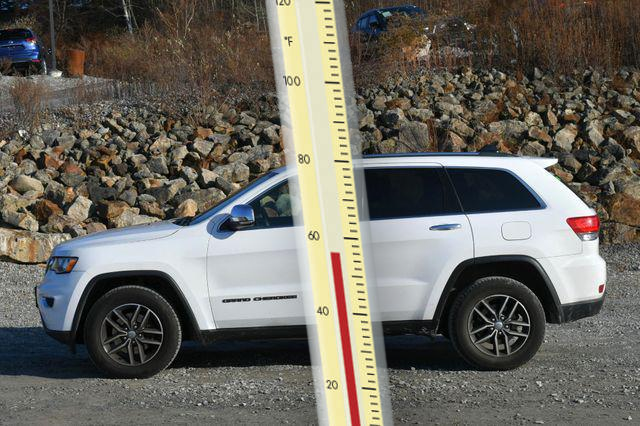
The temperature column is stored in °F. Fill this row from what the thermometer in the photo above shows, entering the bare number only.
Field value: 56
